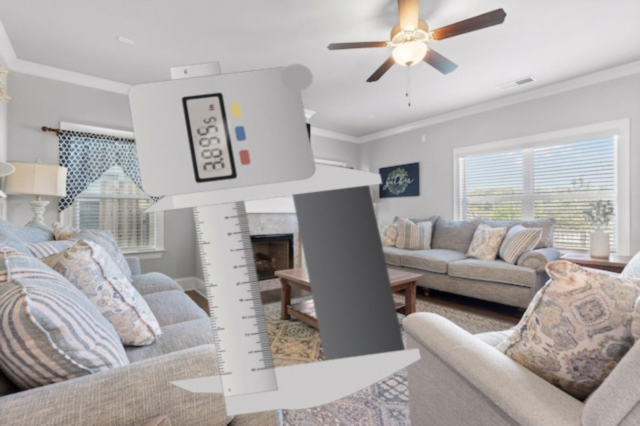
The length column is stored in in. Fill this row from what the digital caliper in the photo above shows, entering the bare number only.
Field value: 3.8955
